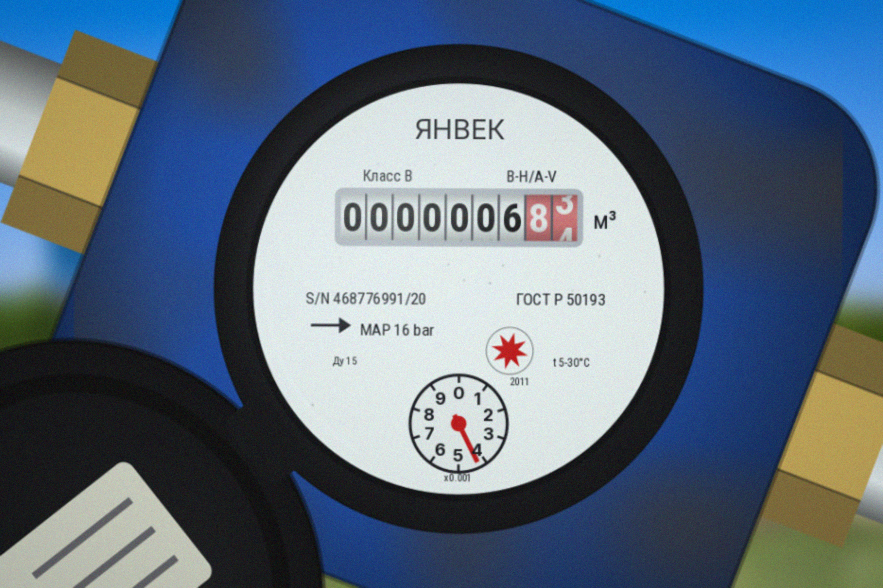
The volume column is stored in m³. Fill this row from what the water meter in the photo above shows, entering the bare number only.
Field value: 6.834
